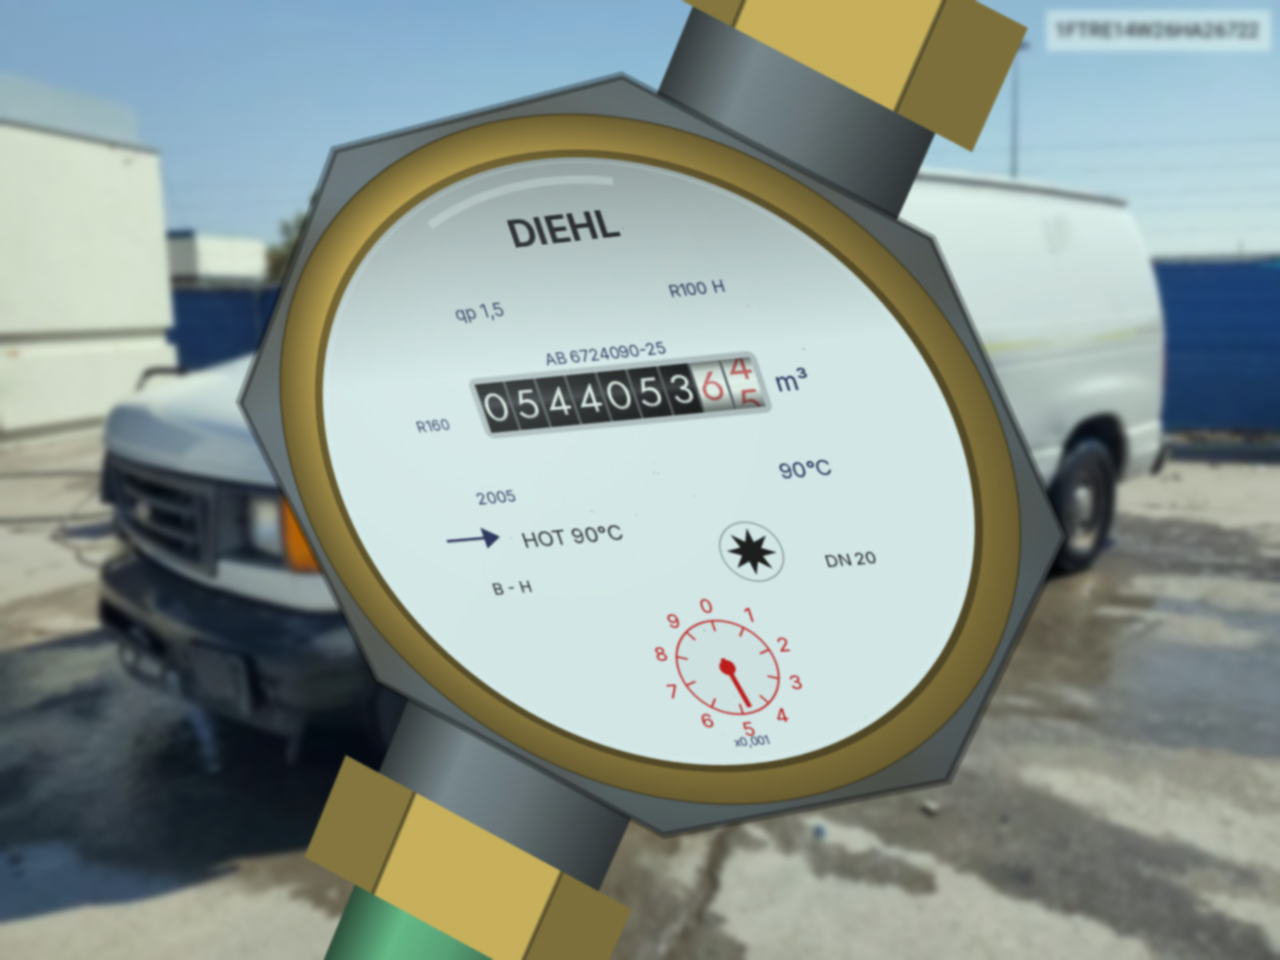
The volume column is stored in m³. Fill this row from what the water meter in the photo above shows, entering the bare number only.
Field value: 544053.644
